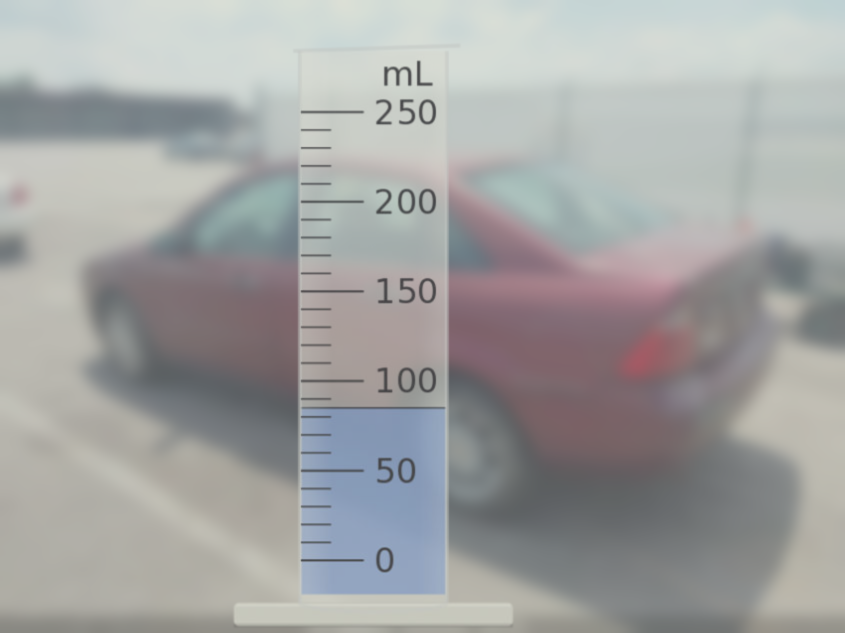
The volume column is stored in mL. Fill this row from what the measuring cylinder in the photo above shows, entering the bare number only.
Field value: 85
